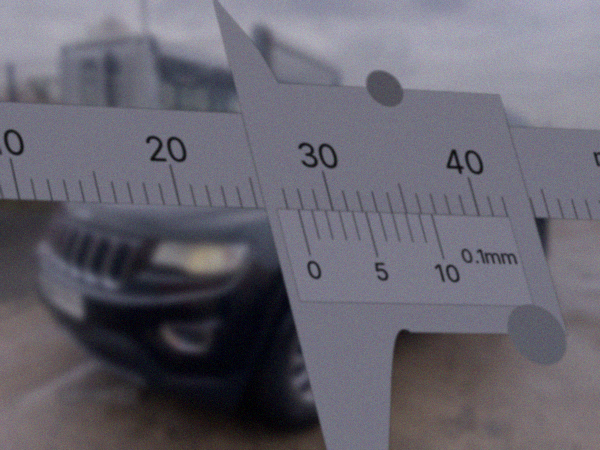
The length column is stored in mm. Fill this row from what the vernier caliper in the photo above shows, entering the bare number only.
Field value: 27.7
